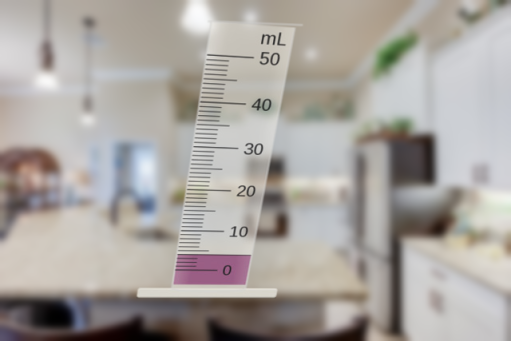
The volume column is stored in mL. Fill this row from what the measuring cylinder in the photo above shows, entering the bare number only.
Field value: 4
